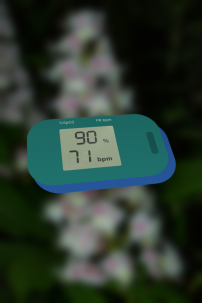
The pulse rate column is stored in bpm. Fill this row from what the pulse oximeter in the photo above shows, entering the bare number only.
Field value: 71
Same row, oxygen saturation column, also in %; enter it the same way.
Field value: 90
